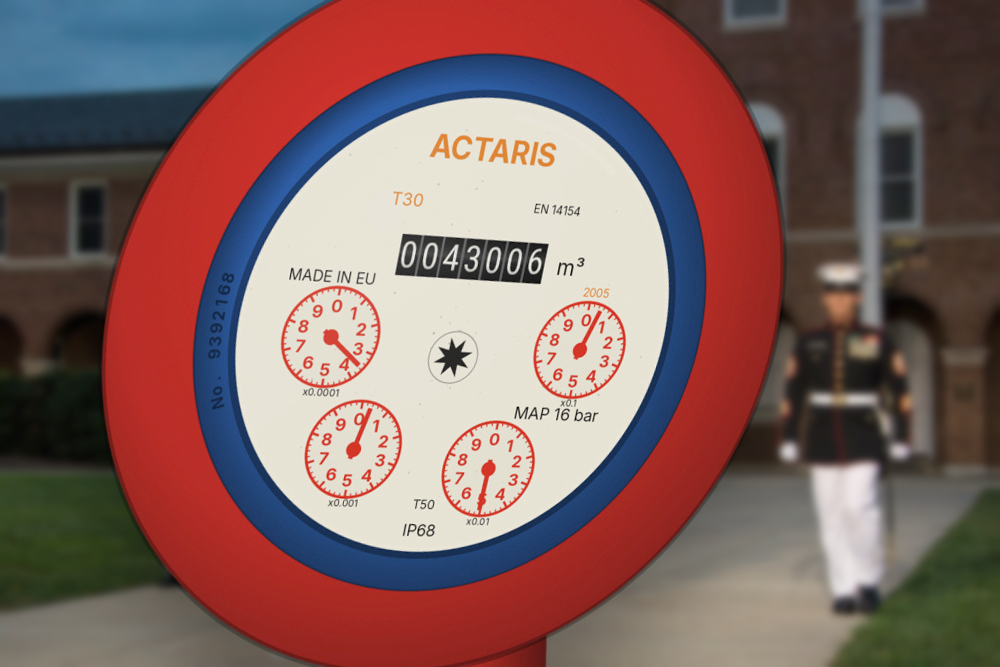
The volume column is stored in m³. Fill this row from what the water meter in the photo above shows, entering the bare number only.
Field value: 43006.0503
